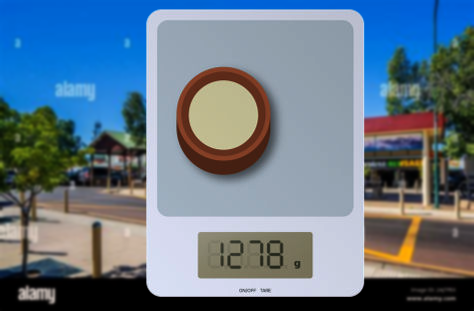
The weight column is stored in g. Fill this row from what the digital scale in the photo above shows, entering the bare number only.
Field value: 1278
